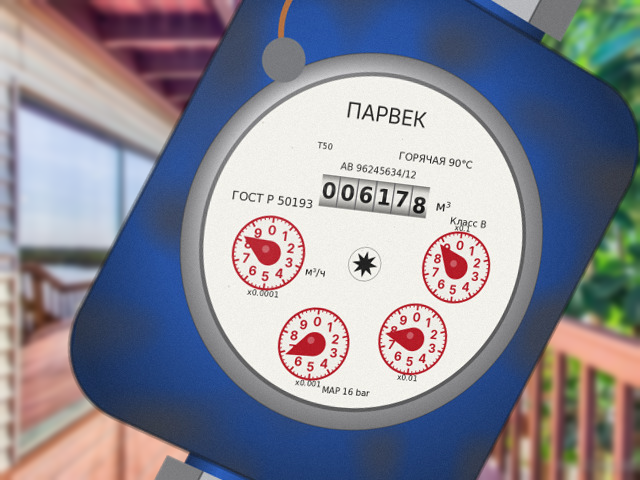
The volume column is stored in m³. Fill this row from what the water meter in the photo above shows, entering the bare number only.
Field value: 6177.8768
